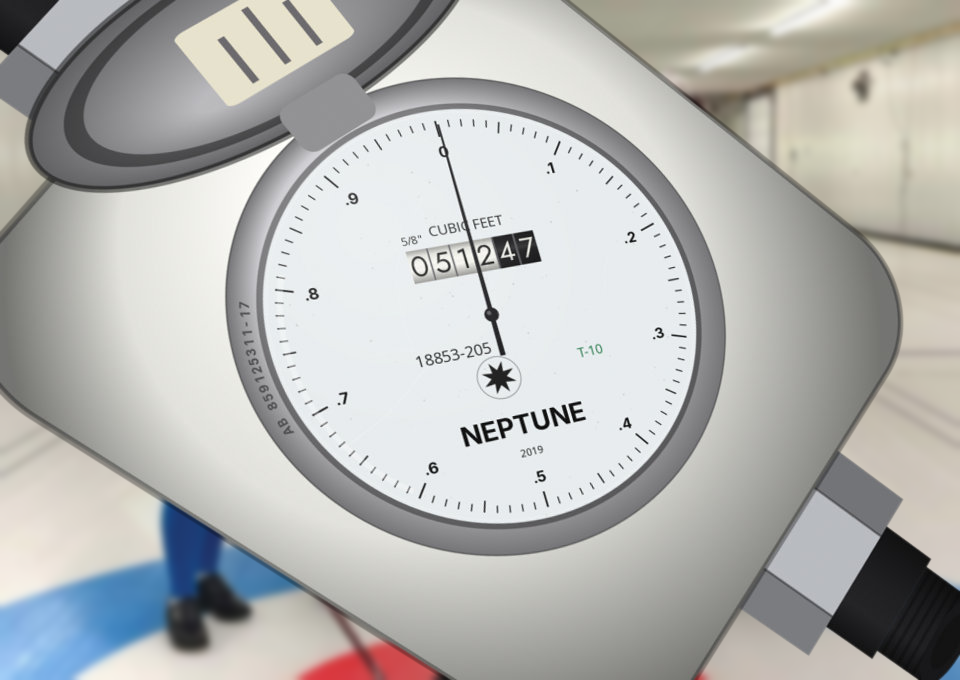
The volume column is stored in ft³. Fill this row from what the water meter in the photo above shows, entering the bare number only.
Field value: 51247.00
